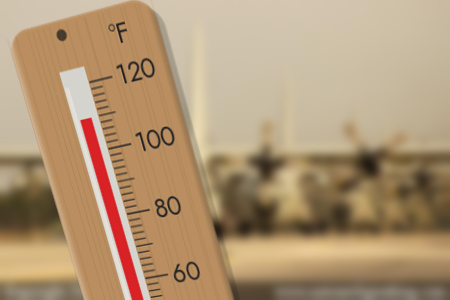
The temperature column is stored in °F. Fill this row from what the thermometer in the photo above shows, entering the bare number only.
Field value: 110
